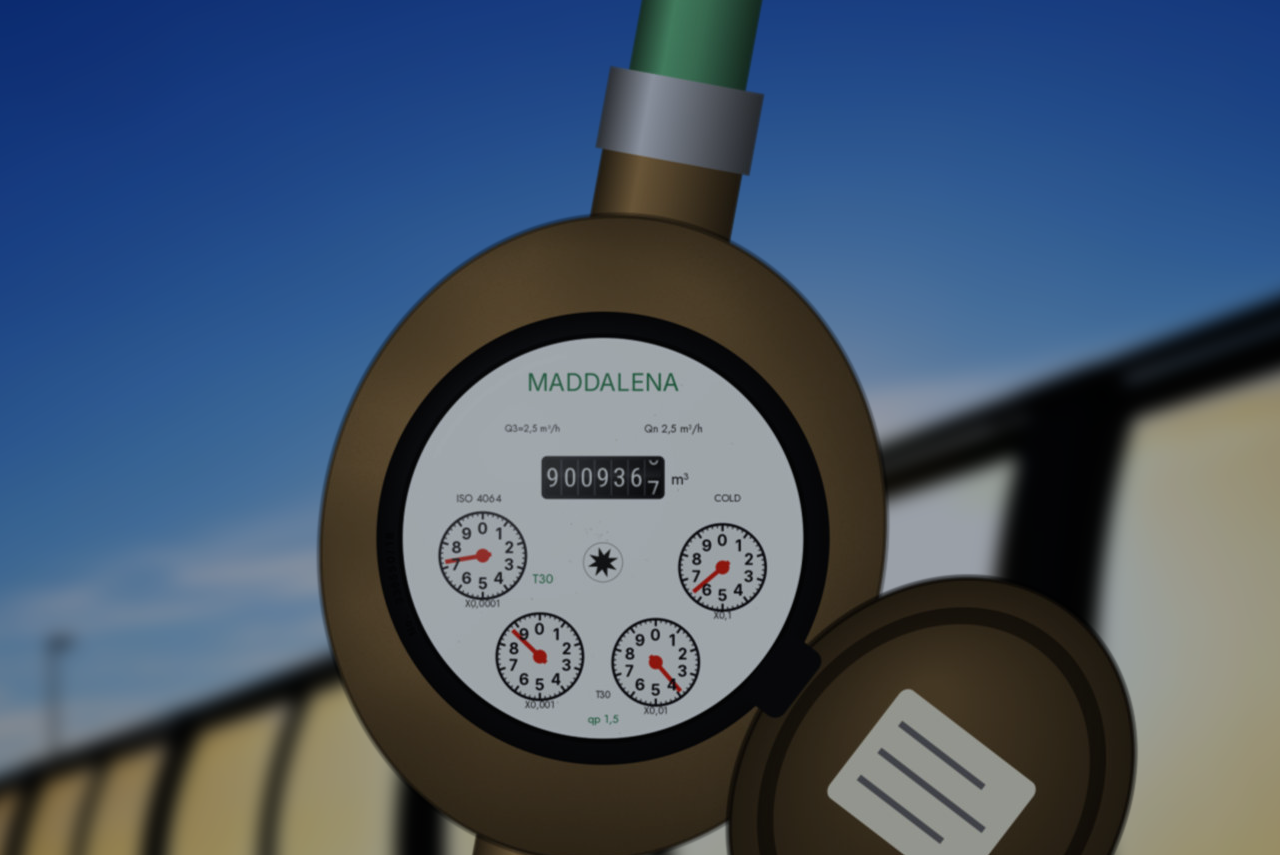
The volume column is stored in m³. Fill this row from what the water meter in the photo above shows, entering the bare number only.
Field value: 9009366.6387
